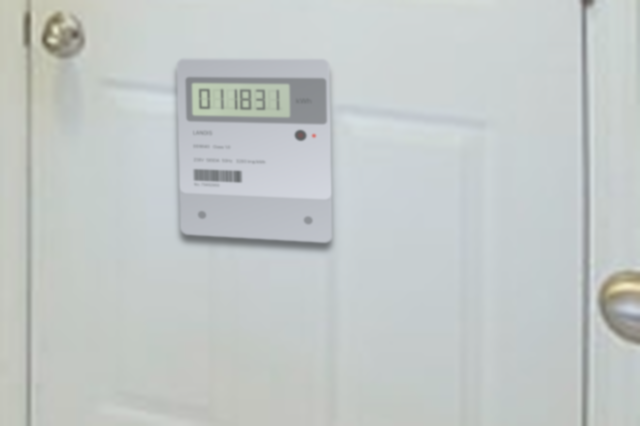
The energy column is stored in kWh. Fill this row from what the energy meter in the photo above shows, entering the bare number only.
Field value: 11831
